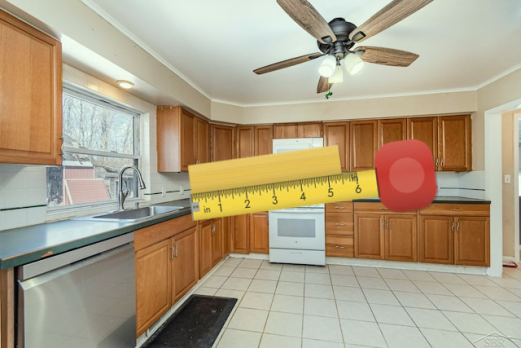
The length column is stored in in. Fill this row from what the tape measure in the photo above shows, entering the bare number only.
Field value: 5.5
